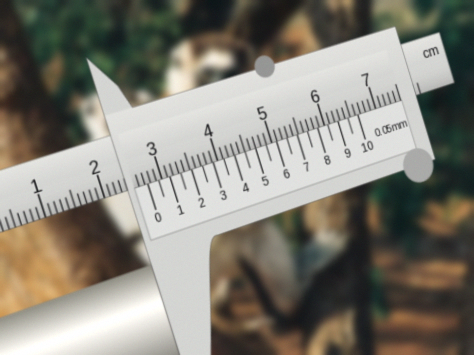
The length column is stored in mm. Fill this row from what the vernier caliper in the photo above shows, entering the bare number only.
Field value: 27.5
